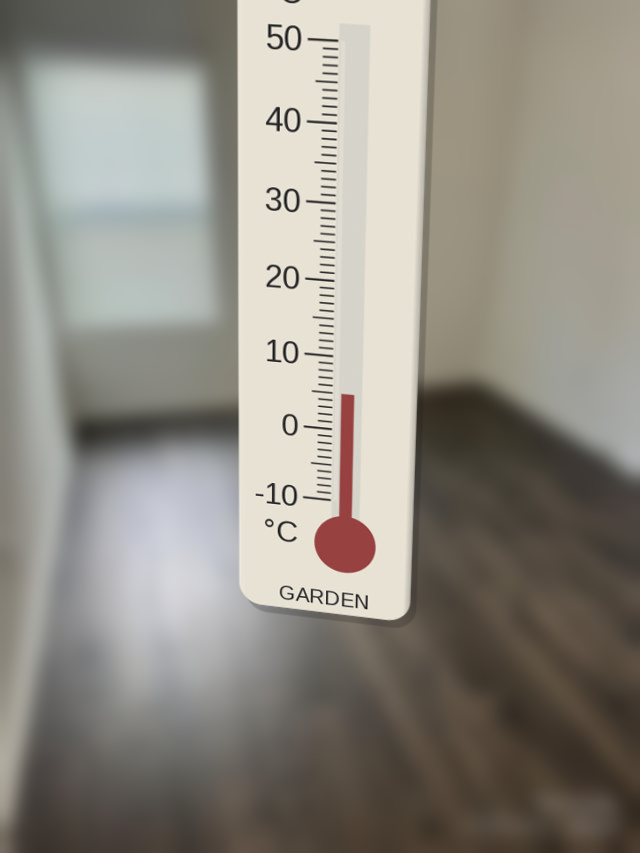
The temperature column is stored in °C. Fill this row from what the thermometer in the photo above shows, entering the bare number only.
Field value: 5
